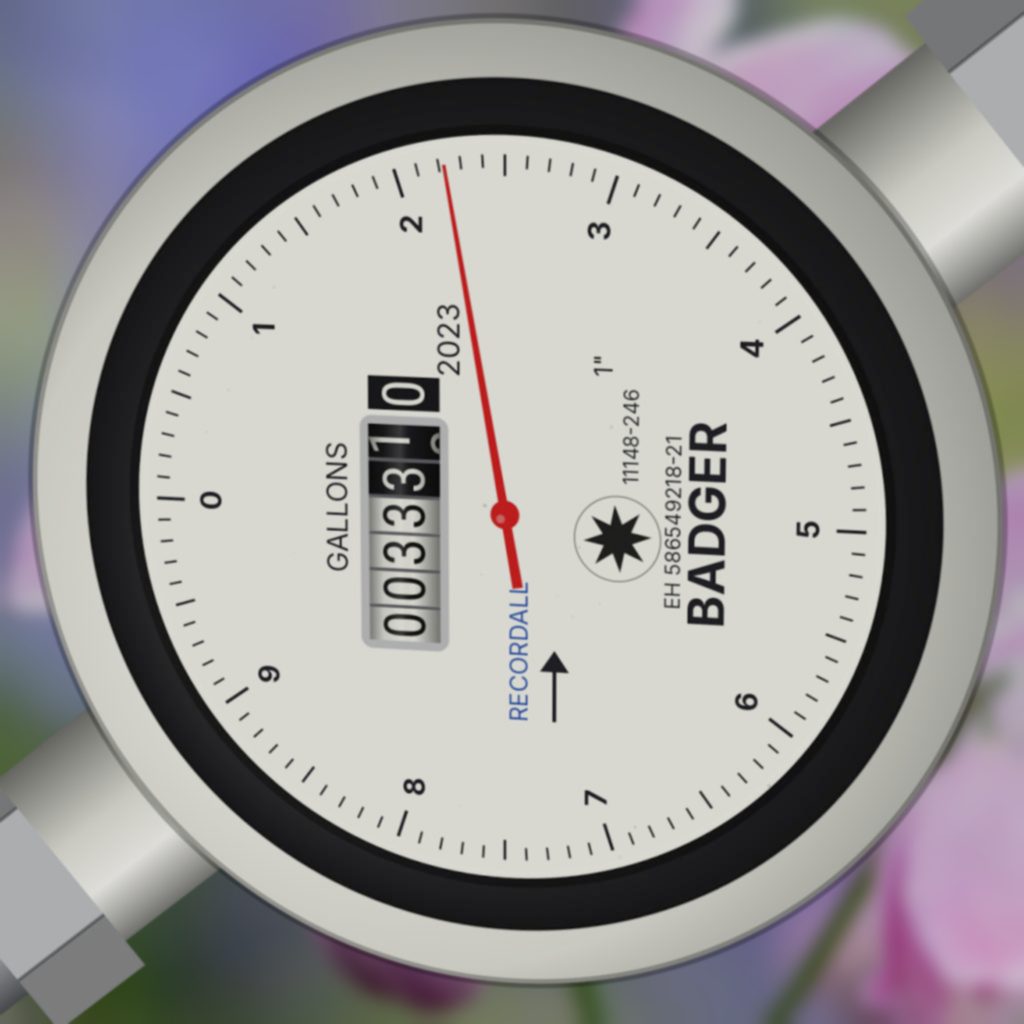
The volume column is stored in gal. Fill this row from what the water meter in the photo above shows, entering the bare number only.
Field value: 33312.2
